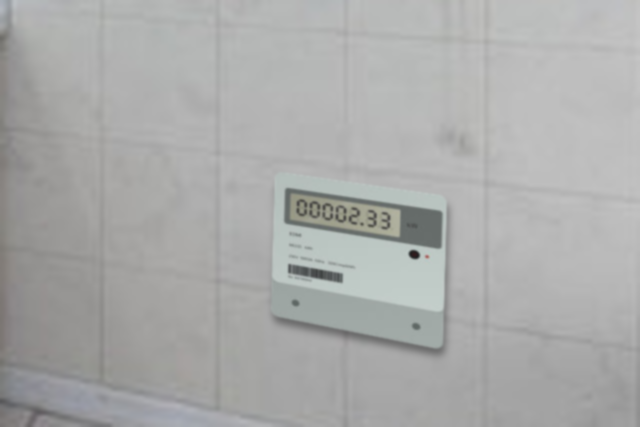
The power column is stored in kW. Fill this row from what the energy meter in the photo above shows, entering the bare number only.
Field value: 2.33
